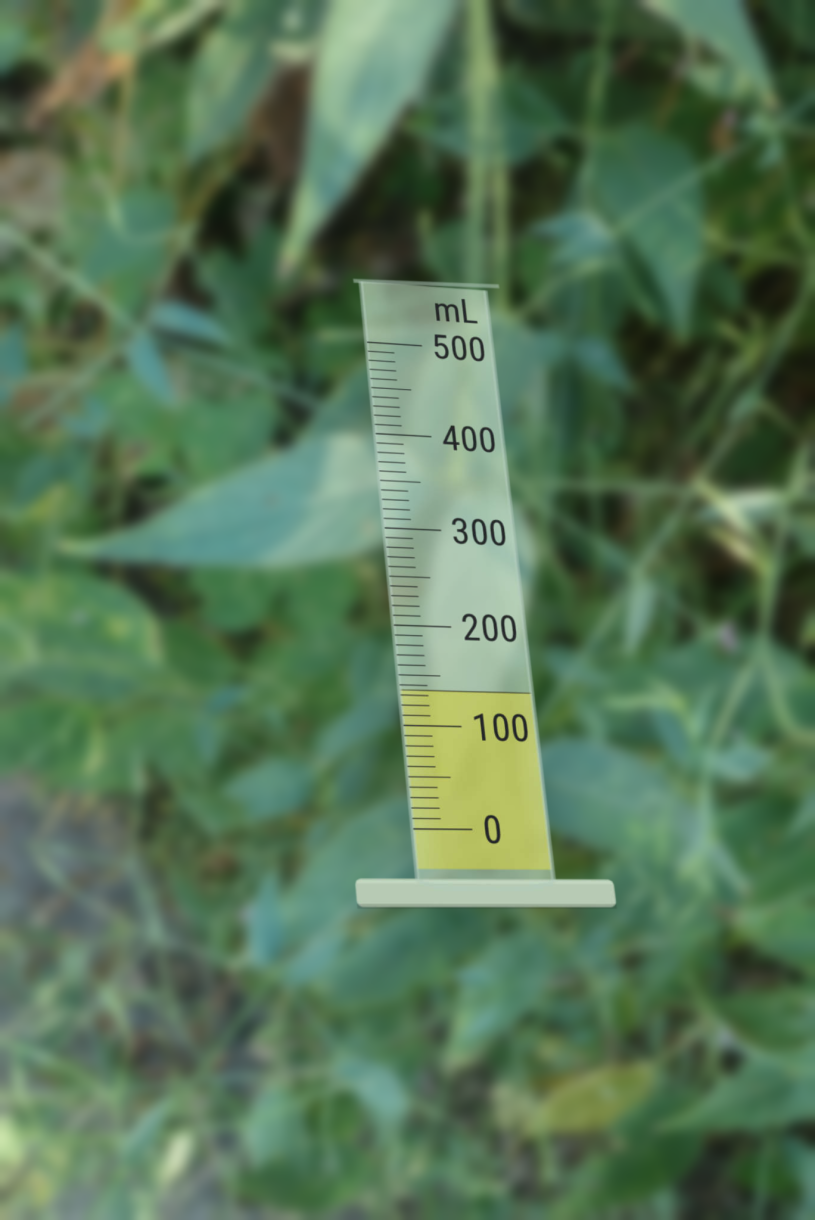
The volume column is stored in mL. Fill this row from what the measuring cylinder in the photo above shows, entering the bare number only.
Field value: 135
